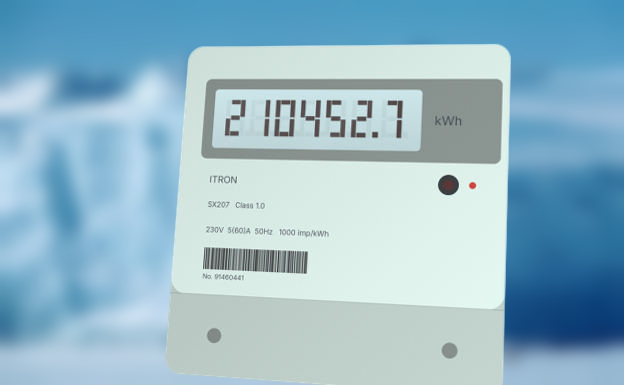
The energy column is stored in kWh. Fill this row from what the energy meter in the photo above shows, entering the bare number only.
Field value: 210452.7
